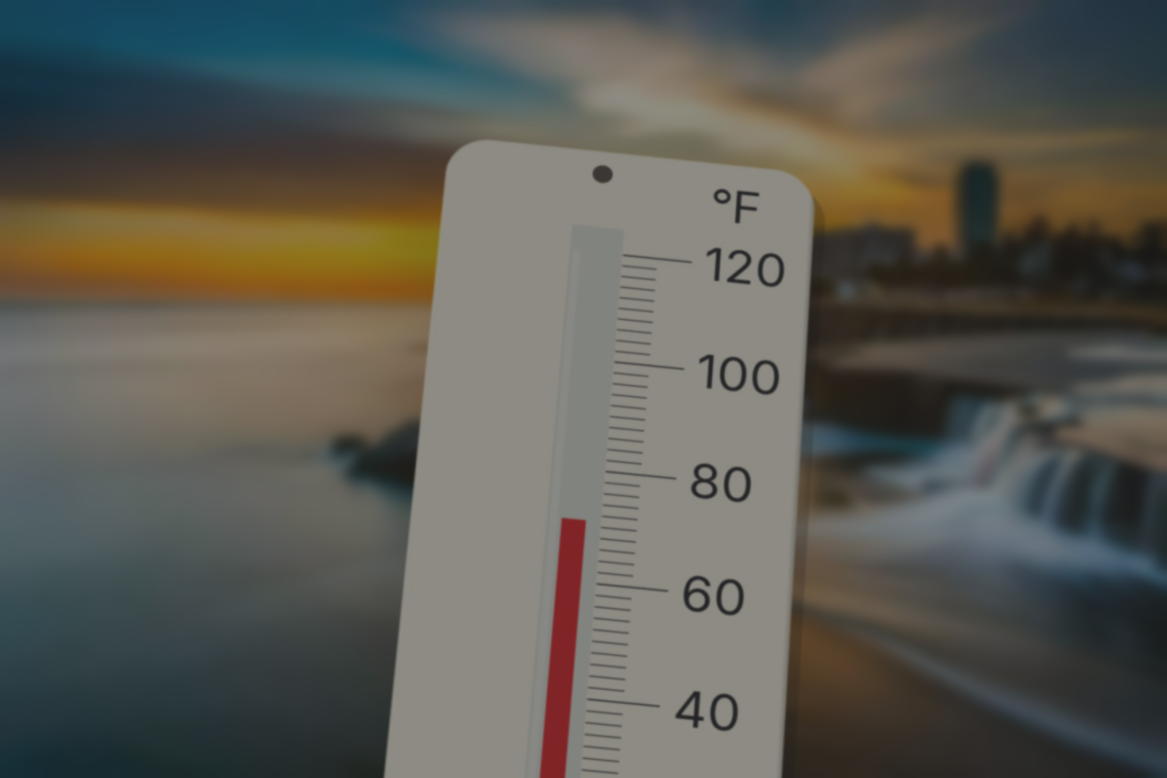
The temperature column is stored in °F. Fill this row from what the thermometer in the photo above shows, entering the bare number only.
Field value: 71
